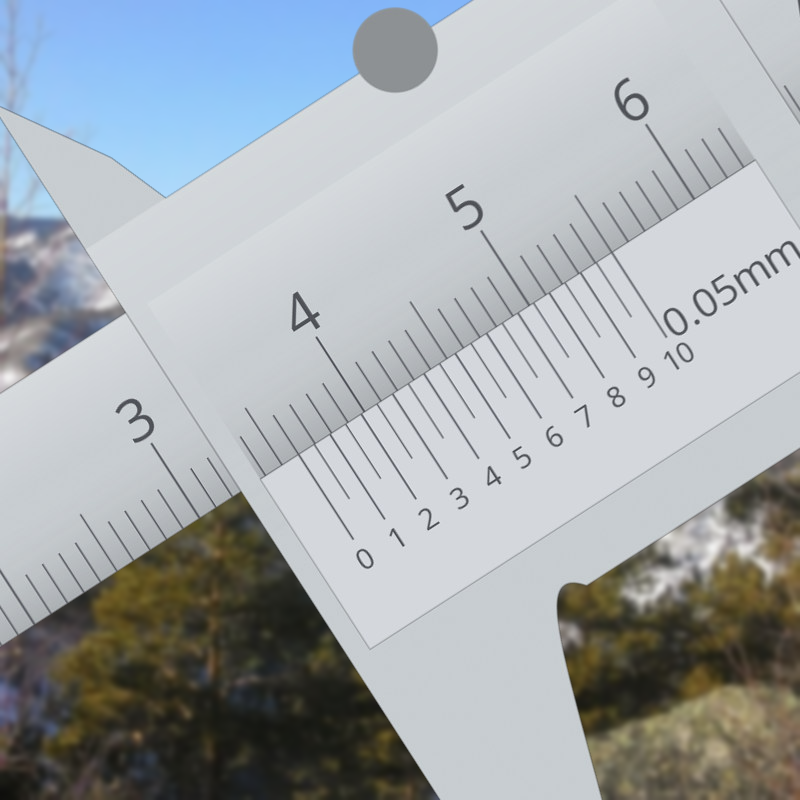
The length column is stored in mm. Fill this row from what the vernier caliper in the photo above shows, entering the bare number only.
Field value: 36.0
